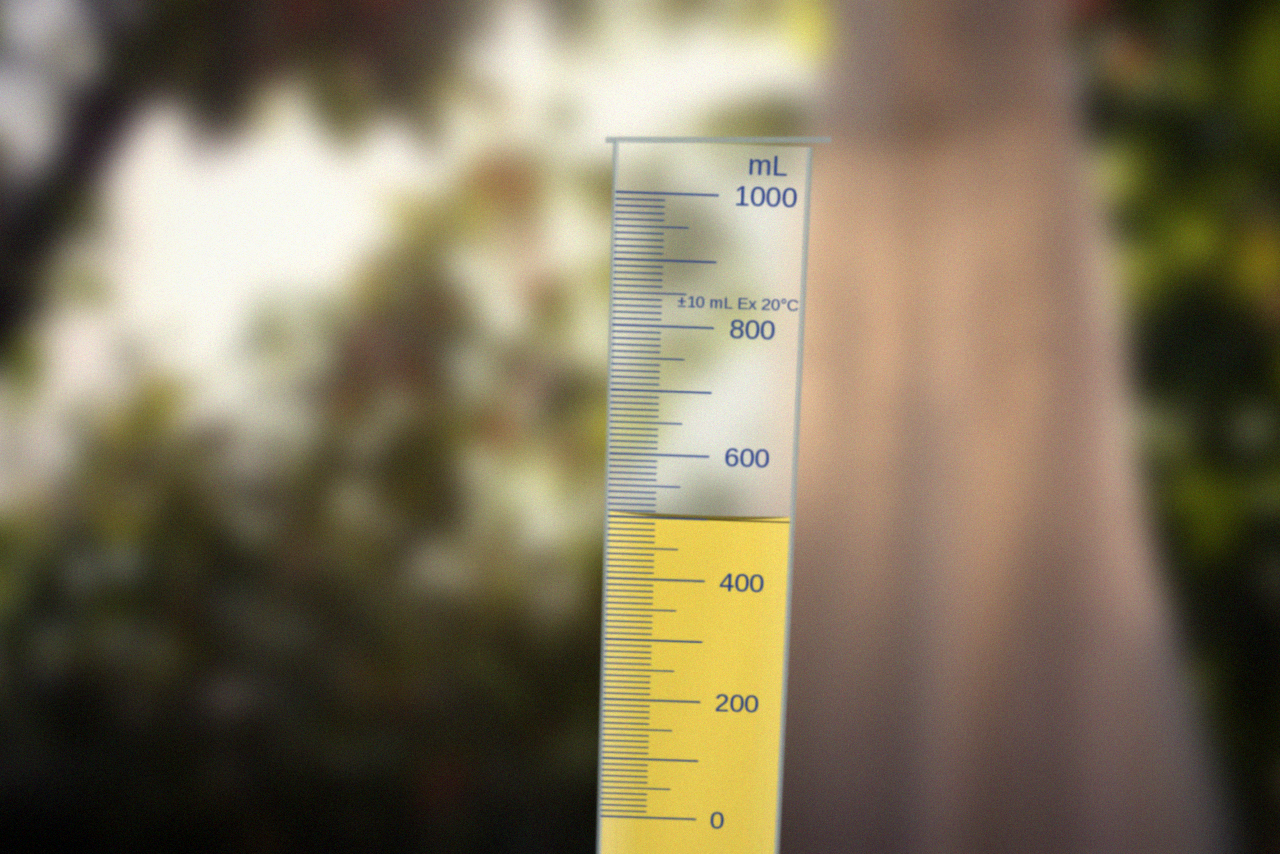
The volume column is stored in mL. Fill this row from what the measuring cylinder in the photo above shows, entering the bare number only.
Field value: 500
